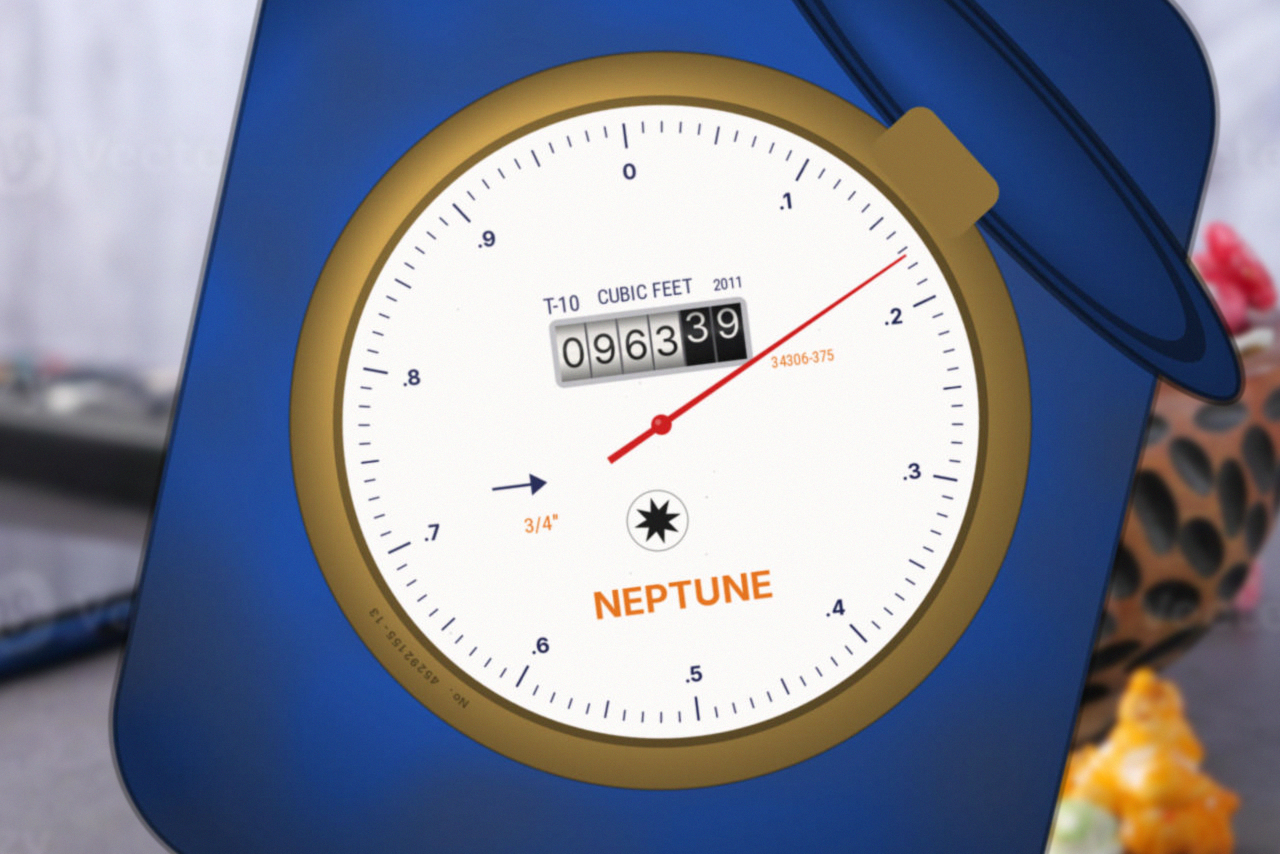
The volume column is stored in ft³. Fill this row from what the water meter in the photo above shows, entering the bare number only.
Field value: 96339.17
